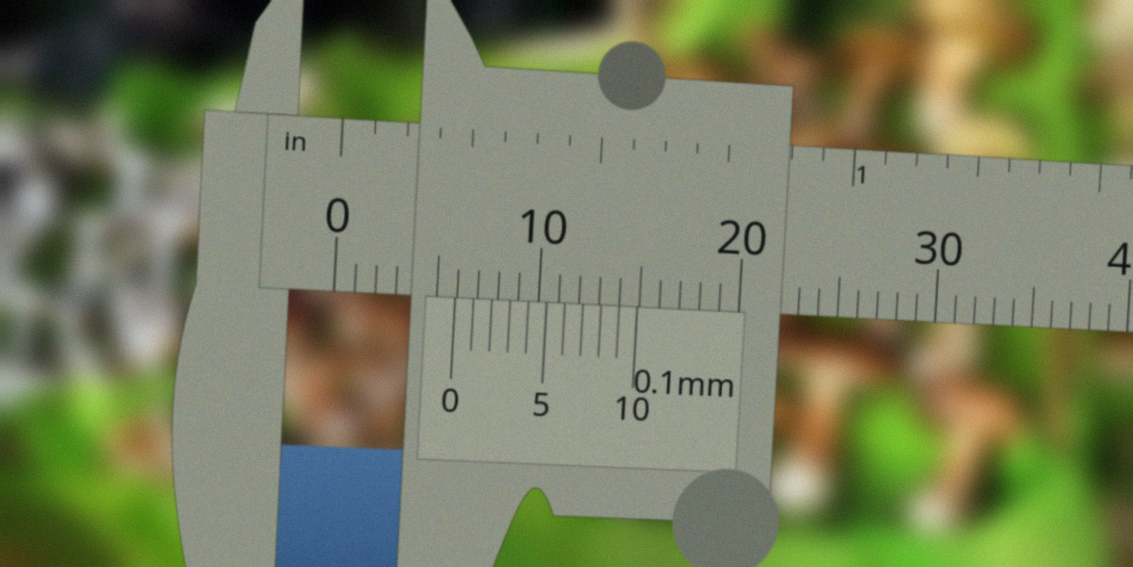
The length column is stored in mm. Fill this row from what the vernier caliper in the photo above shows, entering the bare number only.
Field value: 5.9
